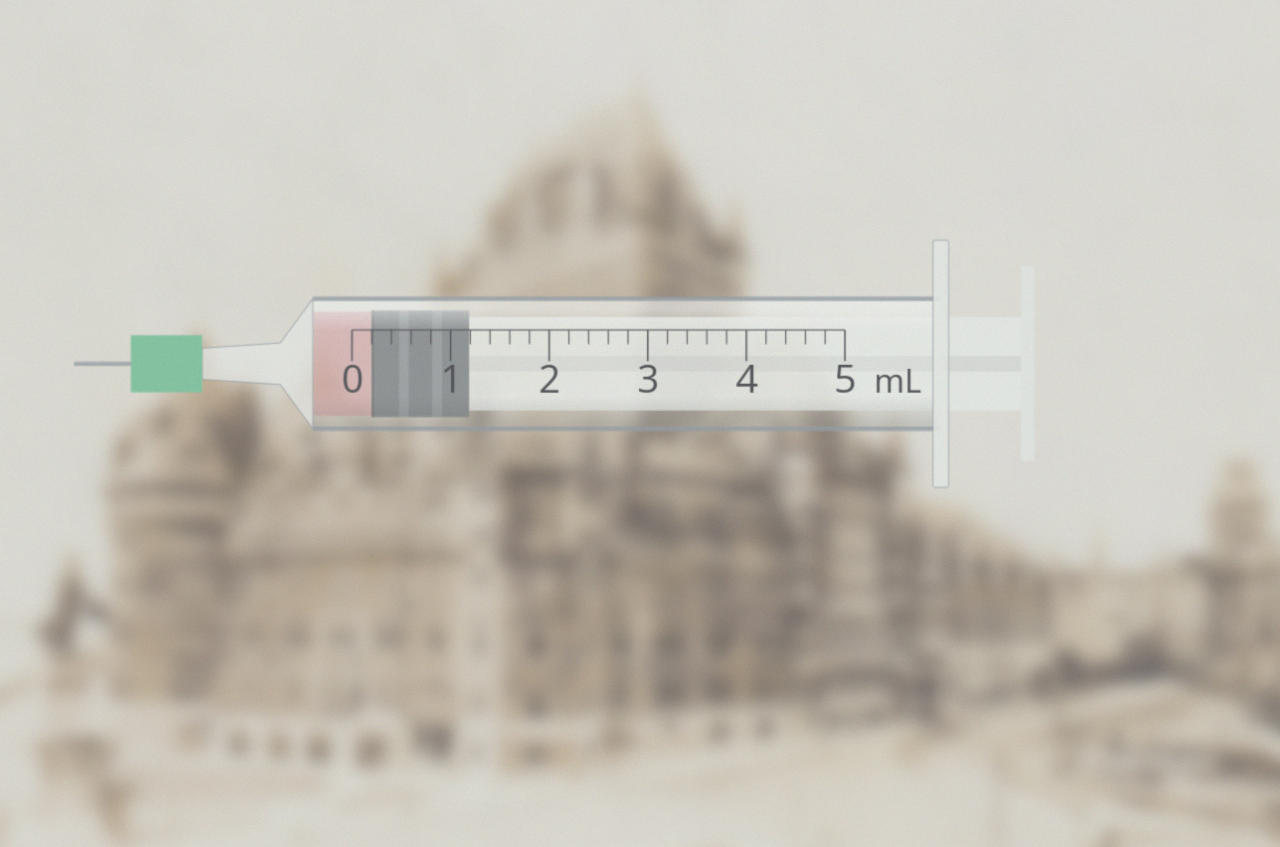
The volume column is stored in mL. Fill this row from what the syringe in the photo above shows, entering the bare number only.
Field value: 0.2
